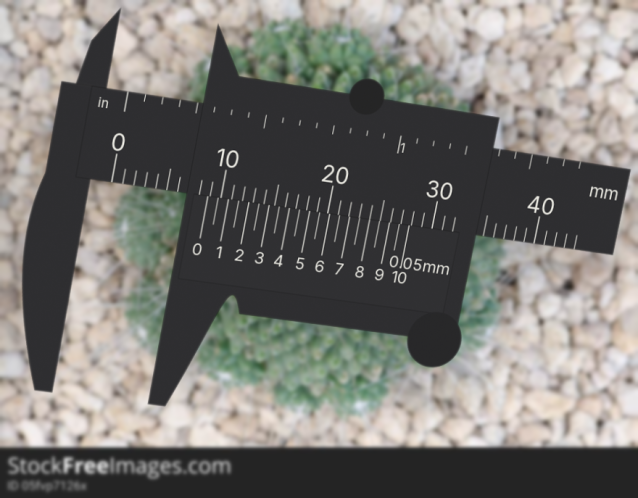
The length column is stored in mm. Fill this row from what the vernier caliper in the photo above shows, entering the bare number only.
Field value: 8.8
